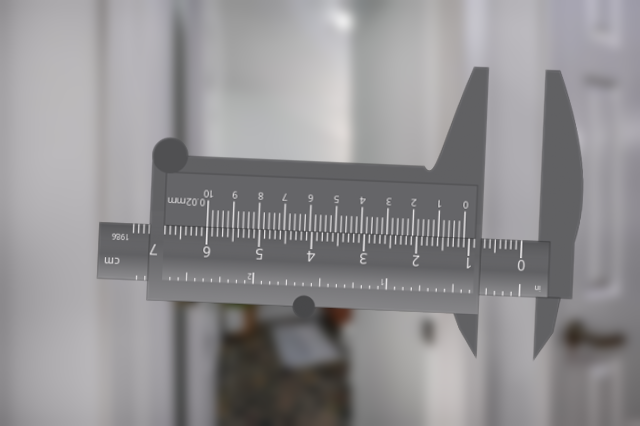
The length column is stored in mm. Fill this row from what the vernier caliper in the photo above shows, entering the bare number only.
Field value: 11.0
